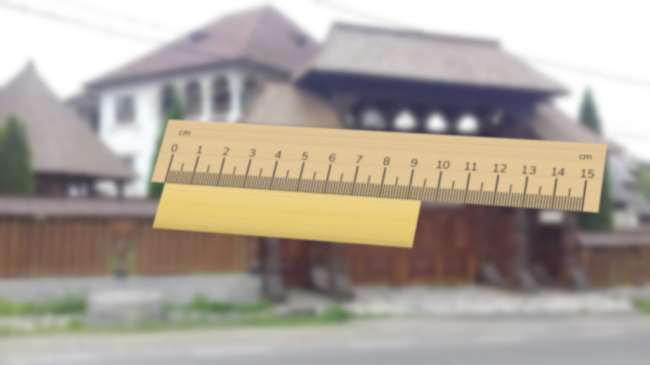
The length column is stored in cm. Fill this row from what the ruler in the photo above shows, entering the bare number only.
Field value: 9.5
